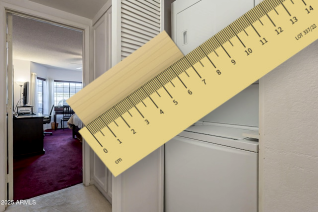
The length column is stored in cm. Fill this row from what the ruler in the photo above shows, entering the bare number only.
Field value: 7
